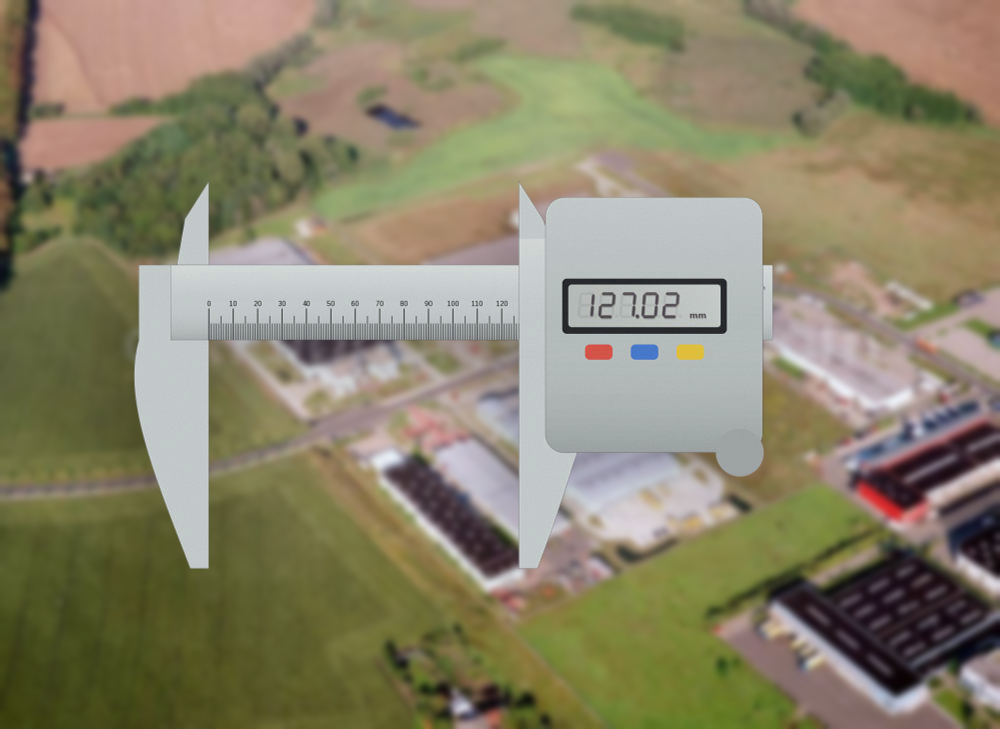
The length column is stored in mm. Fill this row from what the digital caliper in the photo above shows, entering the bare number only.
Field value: 127.02
